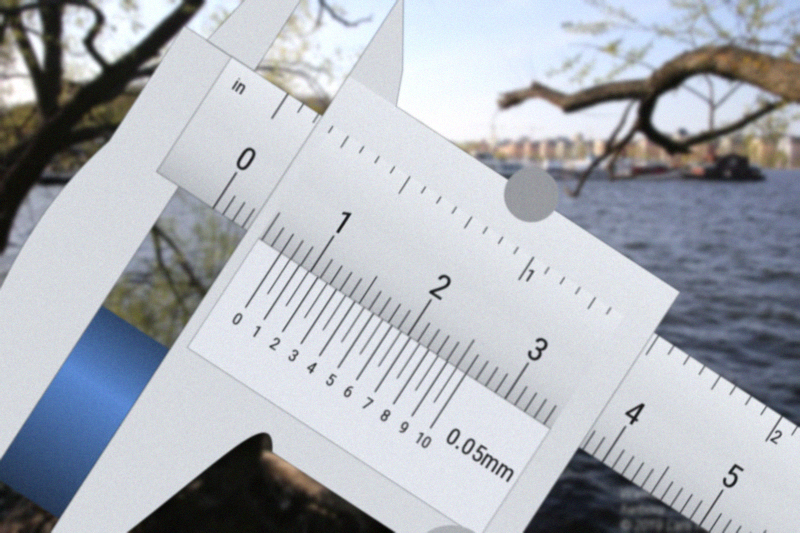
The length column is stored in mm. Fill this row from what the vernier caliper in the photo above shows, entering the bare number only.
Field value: 7.0
